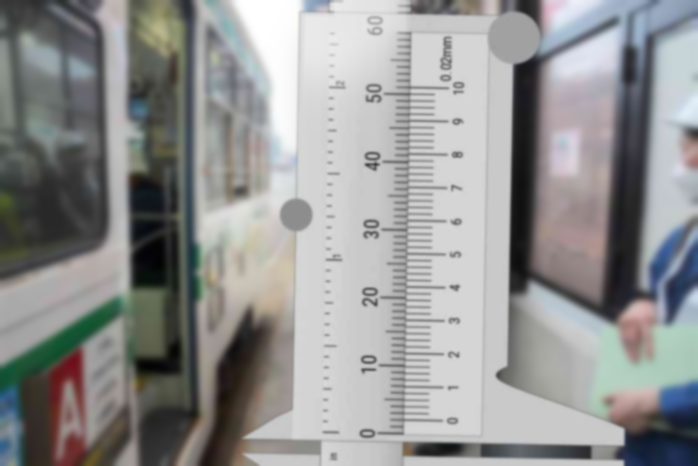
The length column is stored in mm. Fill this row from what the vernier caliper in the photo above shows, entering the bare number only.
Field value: 2.0
